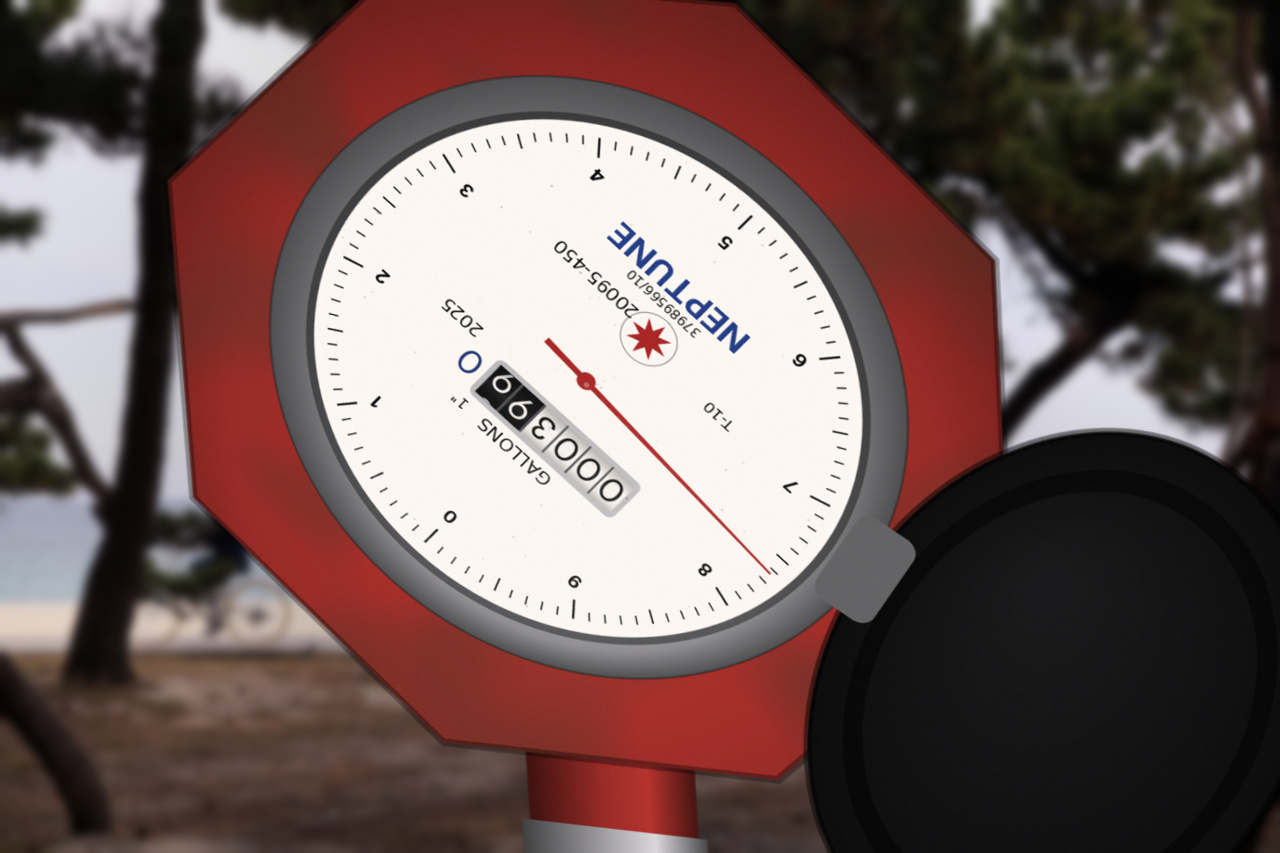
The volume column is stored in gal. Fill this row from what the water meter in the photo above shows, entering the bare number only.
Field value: 3987.6
